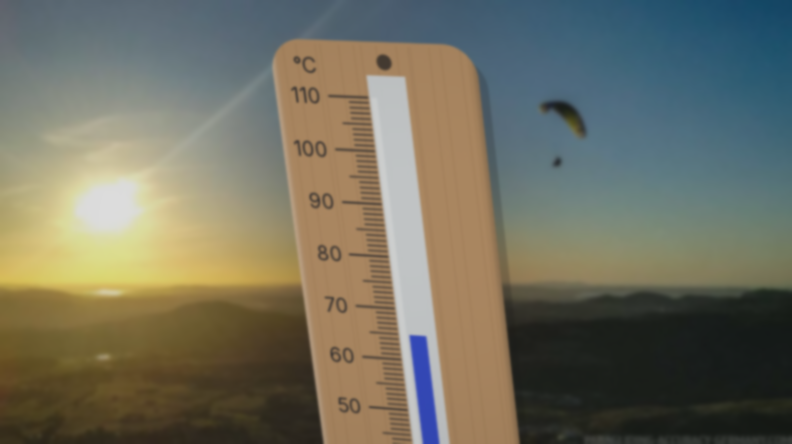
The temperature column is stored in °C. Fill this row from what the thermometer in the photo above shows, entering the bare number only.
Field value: 65
